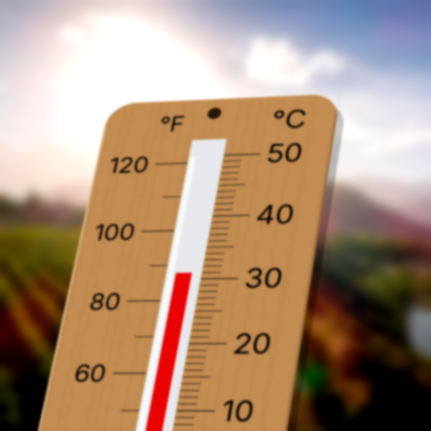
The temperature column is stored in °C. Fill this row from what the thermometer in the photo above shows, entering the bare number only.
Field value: 31
